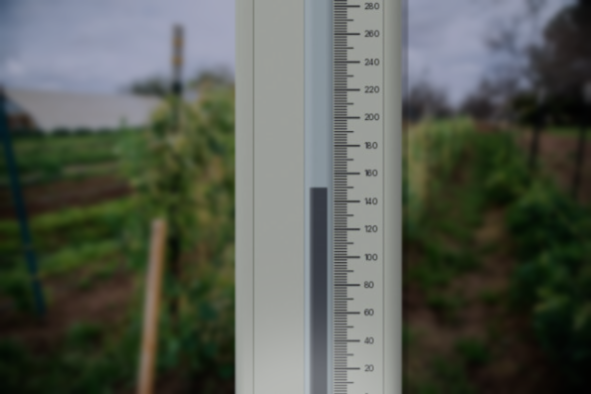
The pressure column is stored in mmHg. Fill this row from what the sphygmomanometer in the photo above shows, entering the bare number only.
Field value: 150
